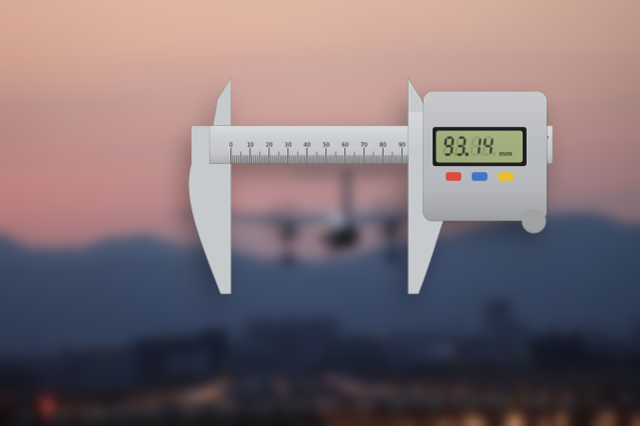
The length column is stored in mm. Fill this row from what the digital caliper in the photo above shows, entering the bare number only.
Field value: 93.14
